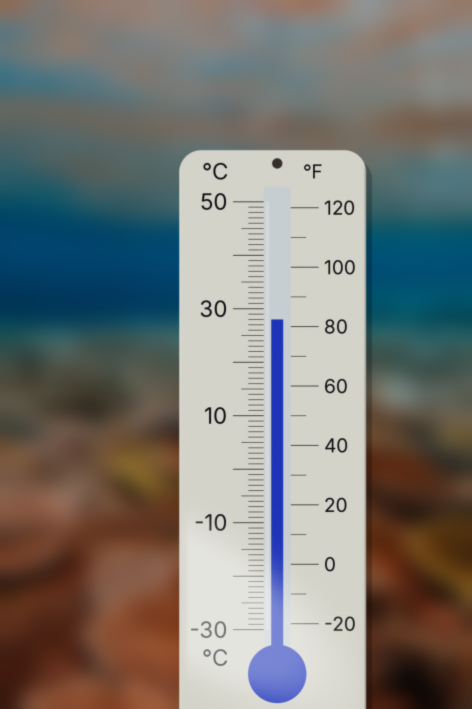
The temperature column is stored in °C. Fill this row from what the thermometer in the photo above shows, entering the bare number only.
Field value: 28
